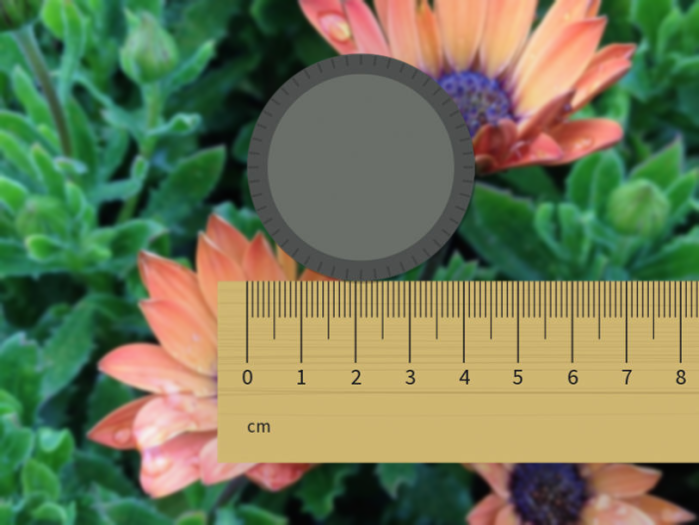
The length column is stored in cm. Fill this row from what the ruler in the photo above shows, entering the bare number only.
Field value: 4.2
